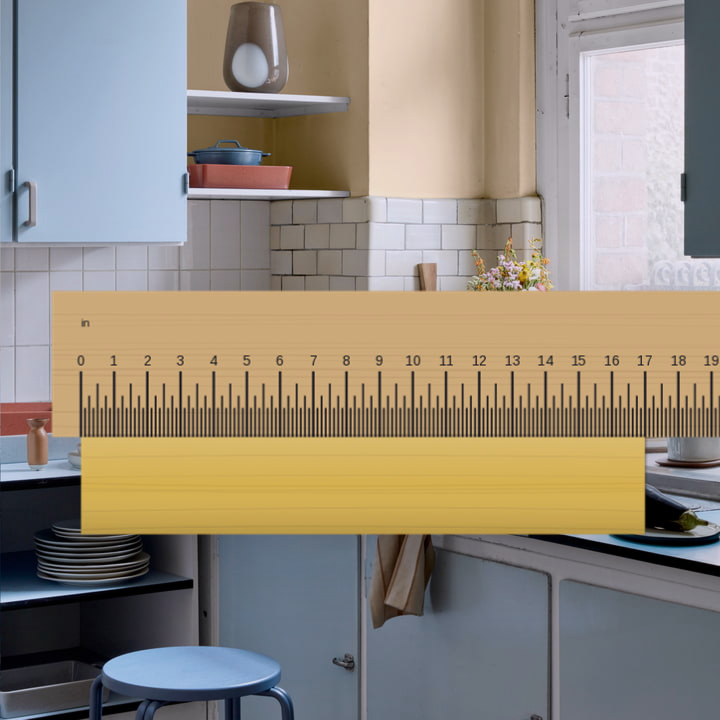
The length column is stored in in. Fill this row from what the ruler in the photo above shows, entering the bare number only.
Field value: 17
